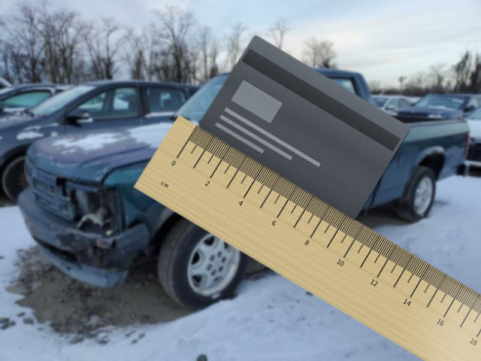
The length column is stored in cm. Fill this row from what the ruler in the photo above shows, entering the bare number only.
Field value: 9.5
